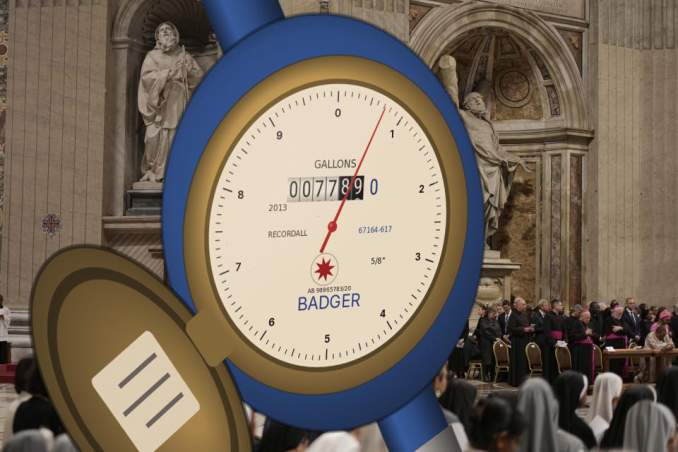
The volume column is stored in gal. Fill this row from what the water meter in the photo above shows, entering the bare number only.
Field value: 77890.7
